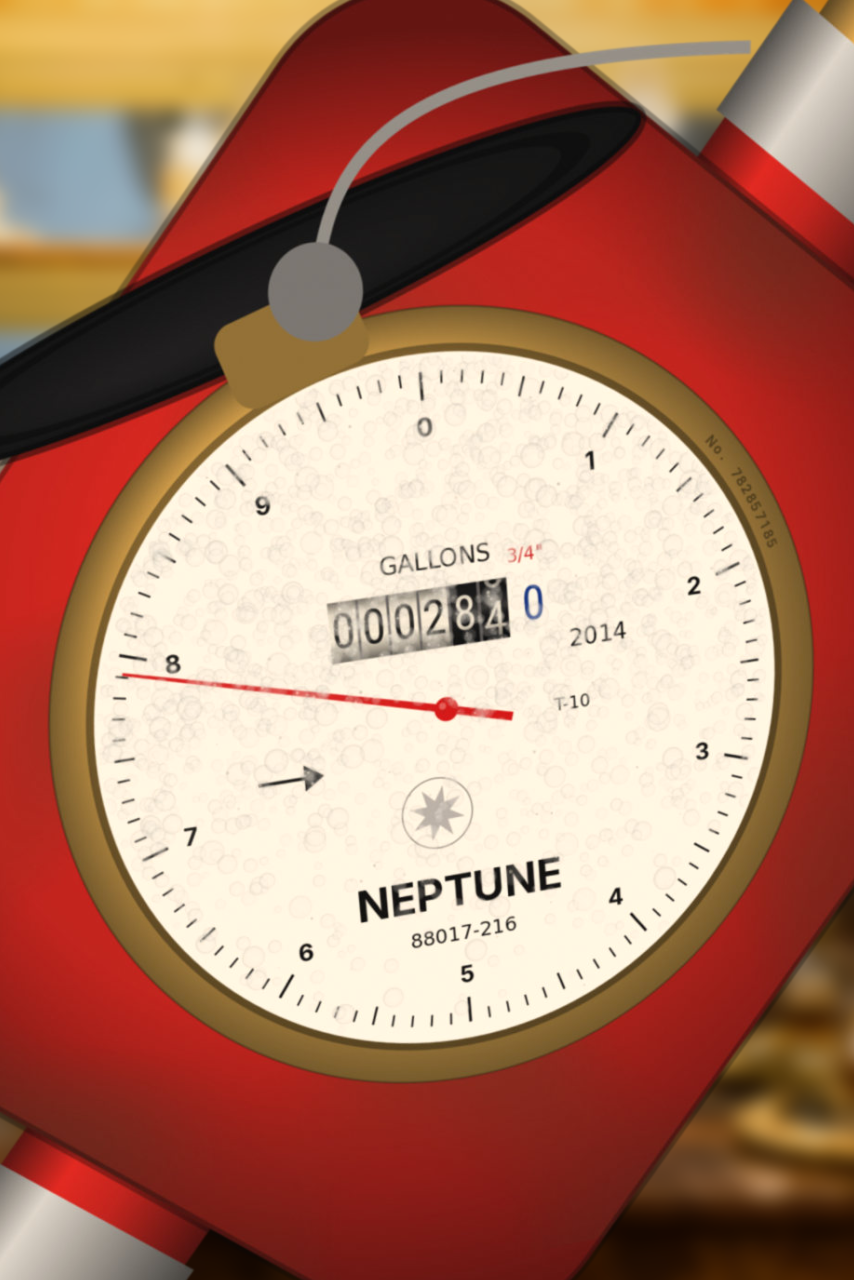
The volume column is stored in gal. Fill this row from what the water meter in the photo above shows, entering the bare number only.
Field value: 2837.9
